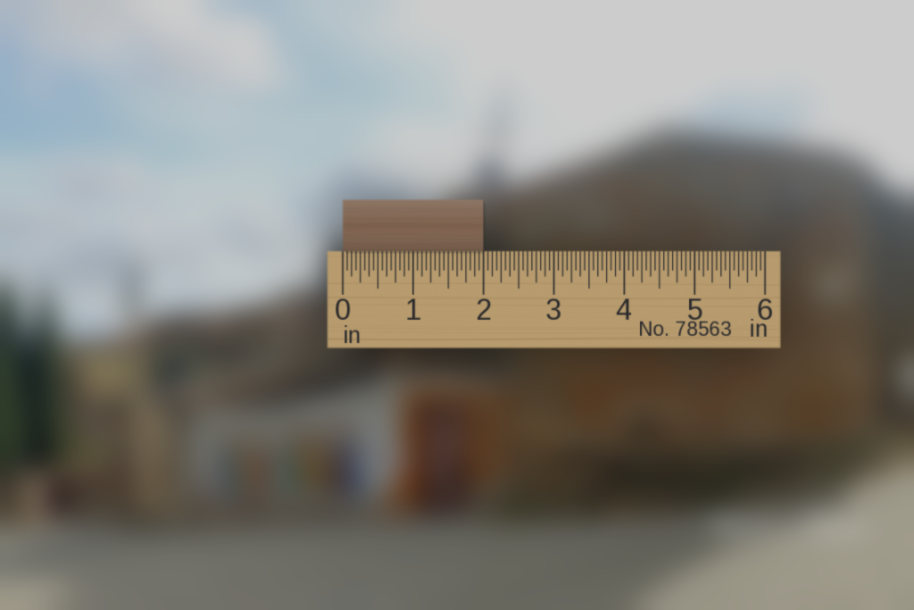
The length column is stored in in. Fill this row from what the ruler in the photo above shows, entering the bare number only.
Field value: 2
